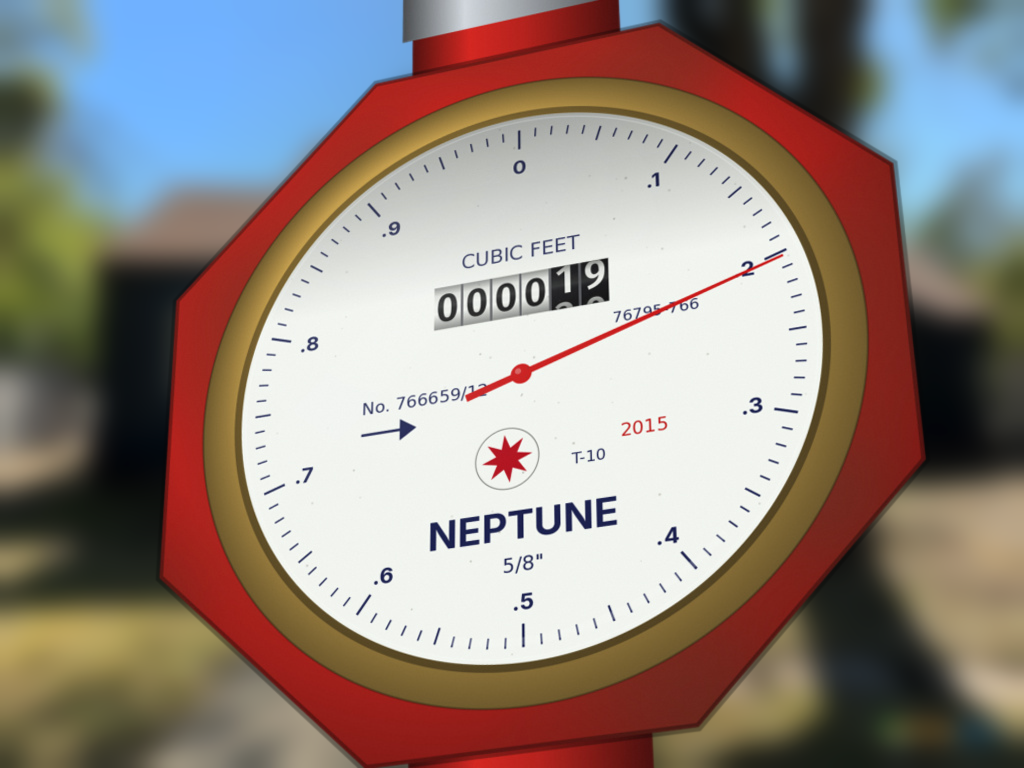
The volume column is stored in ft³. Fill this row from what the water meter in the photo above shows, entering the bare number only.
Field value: 19.20
